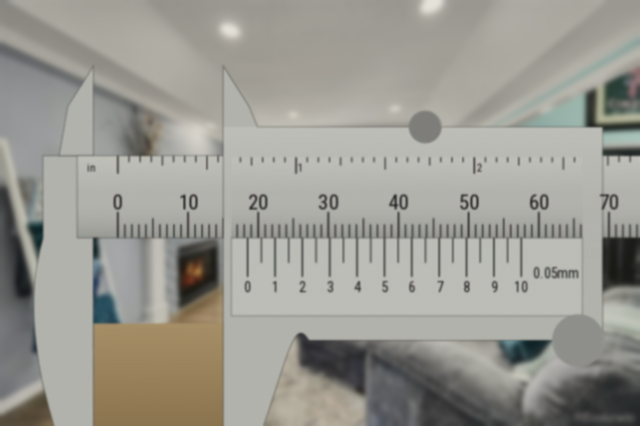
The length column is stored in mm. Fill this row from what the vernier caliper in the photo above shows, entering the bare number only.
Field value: 18.5
